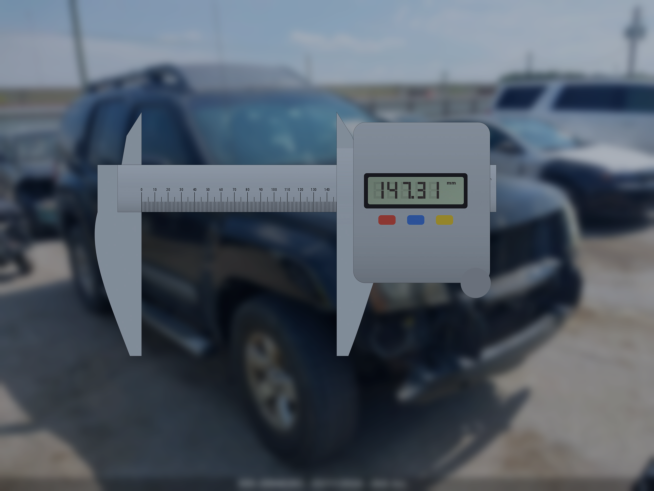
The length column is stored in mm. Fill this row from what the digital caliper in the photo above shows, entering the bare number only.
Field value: 147.31
